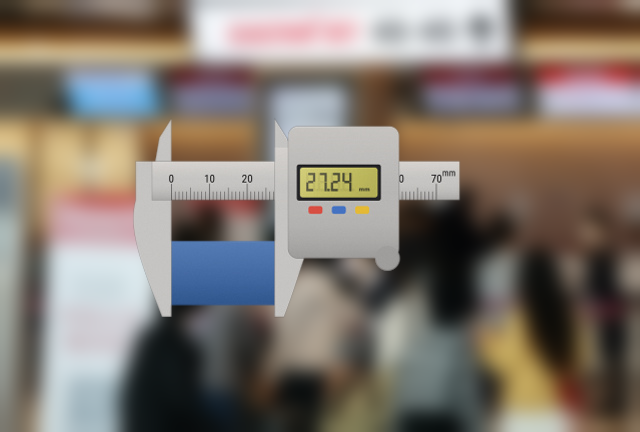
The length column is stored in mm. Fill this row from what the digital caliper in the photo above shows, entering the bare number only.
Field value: 27.24
